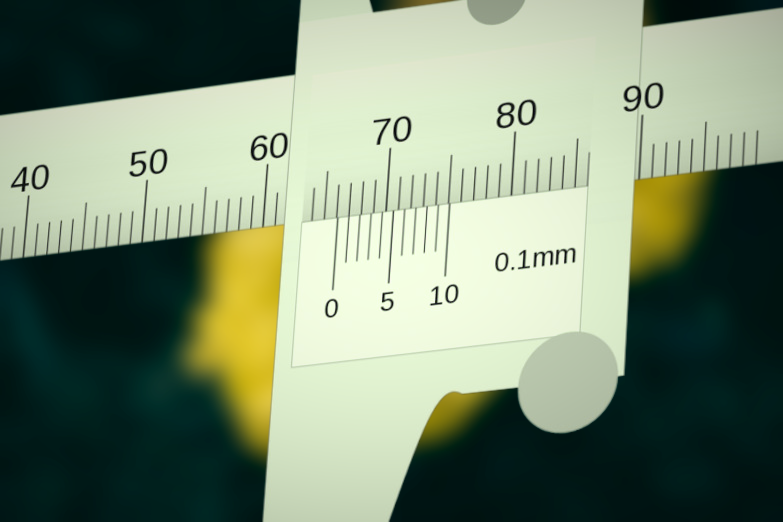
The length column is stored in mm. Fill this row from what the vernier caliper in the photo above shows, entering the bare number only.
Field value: 66.1
